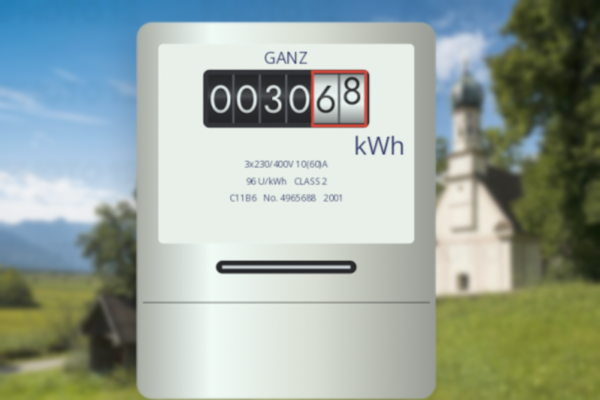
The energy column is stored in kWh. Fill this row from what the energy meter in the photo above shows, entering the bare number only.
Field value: 30.68
